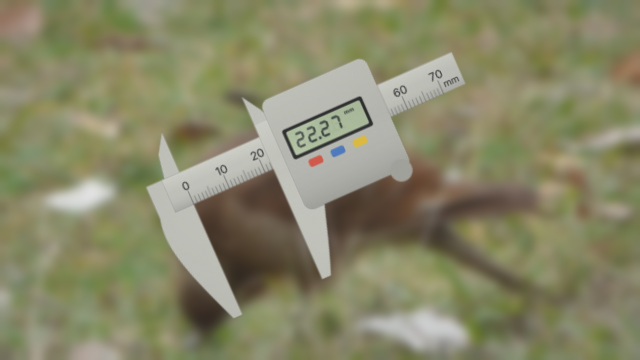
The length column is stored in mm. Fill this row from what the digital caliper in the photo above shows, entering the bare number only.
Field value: 22.27
